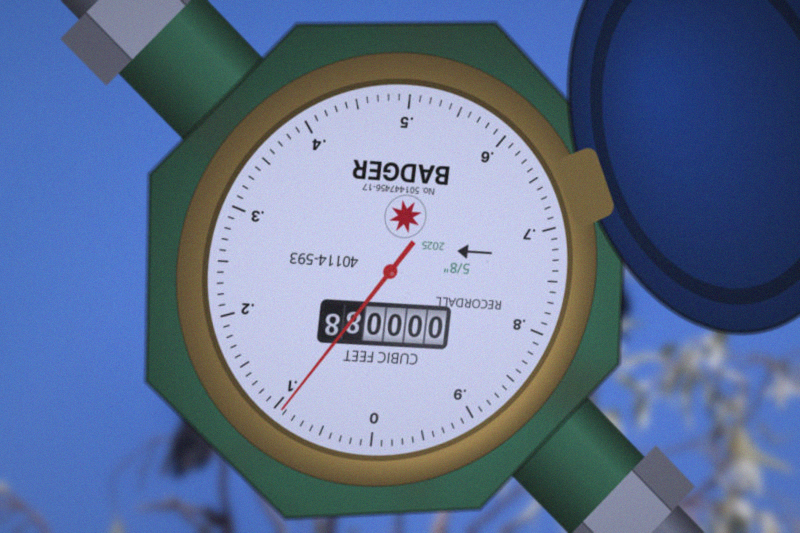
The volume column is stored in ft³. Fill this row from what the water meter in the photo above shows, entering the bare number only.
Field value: 88.09
